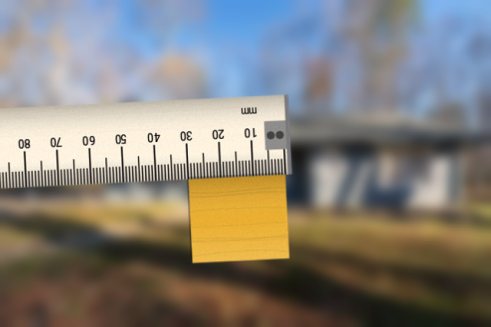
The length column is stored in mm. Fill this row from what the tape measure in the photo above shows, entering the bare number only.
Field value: 30
